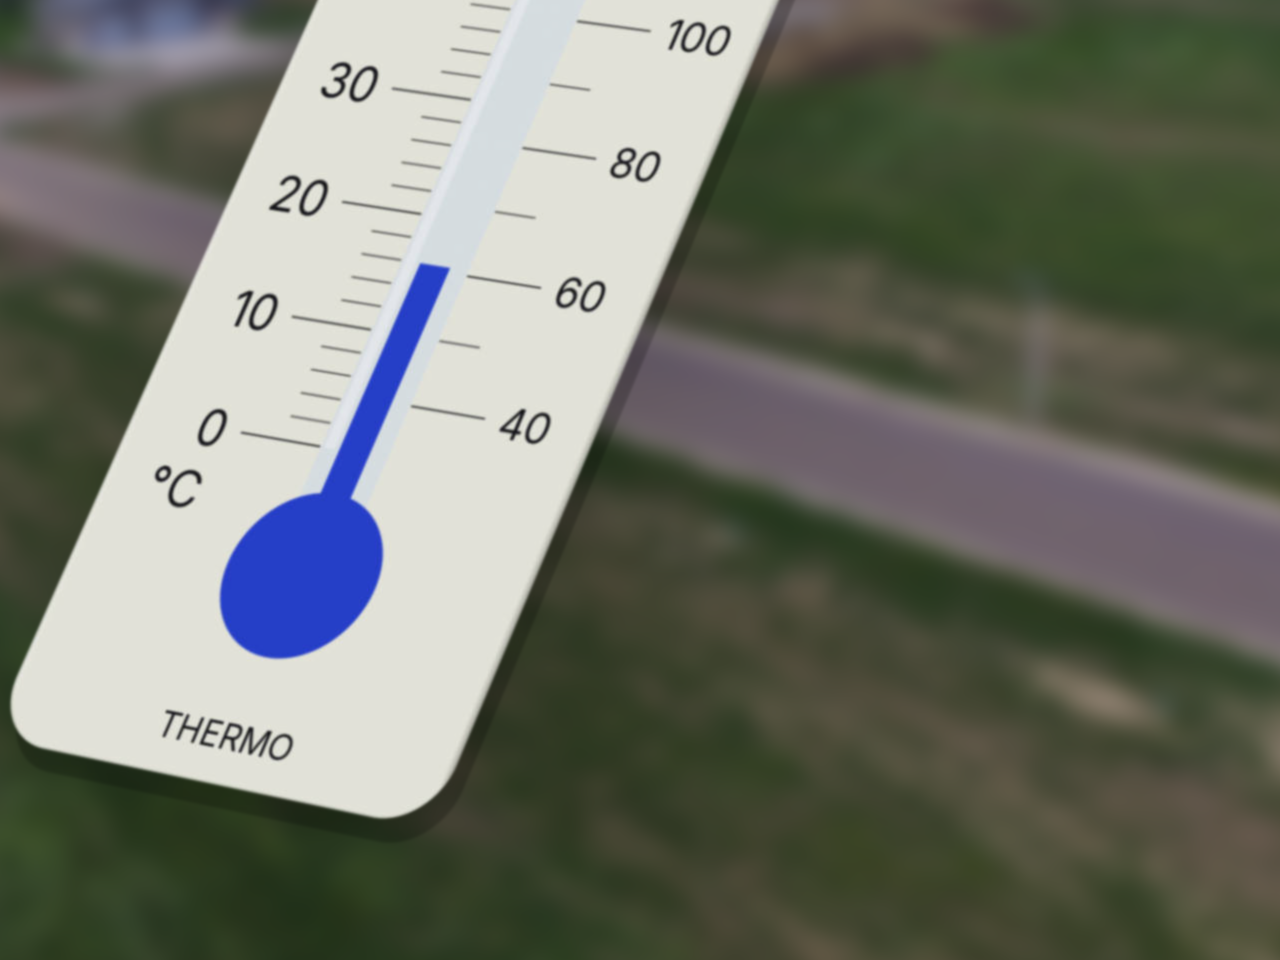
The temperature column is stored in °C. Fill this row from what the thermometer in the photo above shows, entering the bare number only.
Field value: 16
